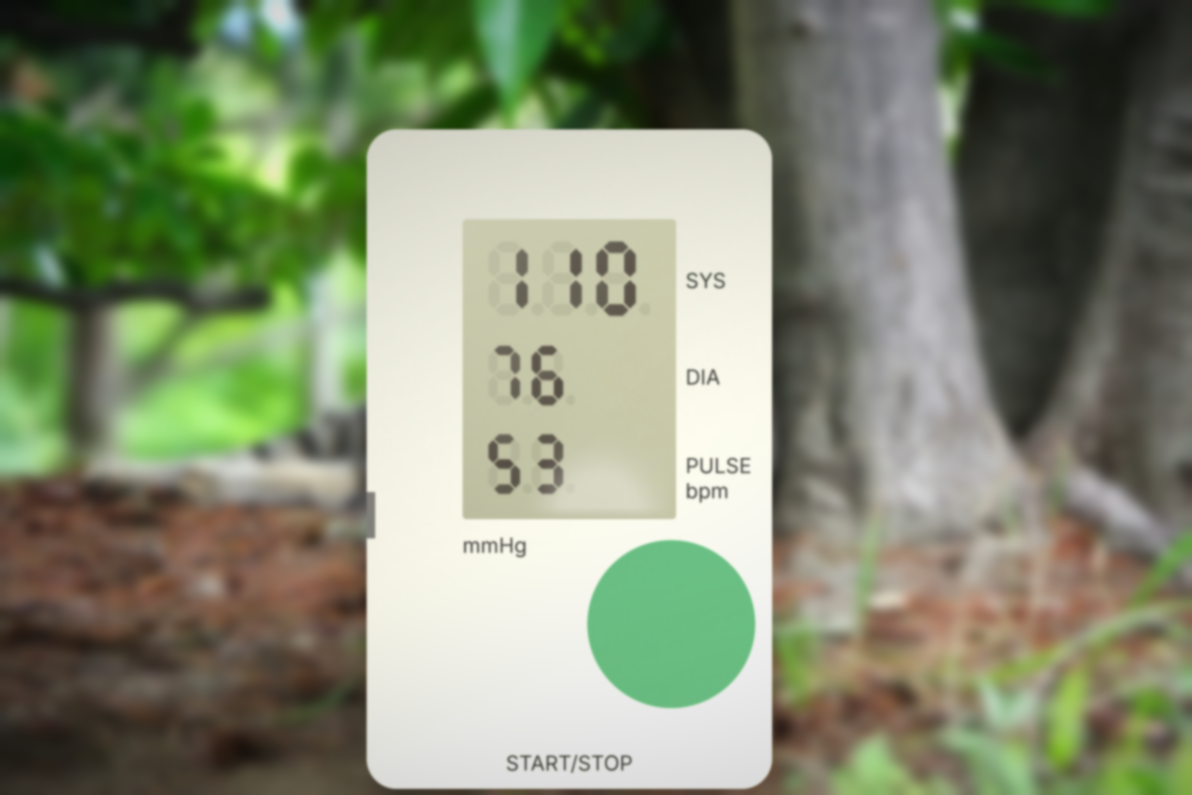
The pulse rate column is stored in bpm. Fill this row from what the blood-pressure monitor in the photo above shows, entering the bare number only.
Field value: 53
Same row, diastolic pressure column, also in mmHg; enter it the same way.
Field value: 76
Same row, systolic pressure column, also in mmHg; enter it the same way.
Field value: 110
